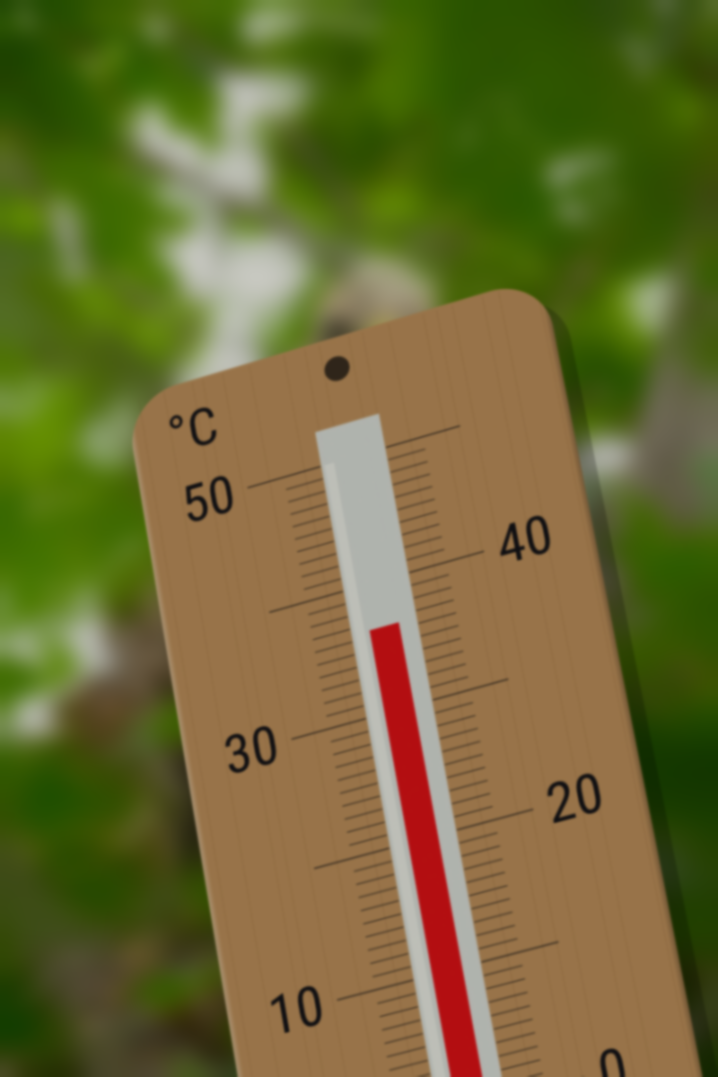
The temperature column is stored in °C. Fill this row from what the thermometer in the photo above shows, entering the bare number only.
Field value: 36.5
